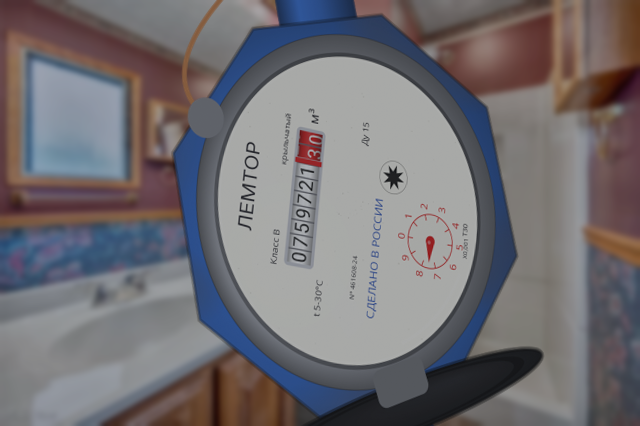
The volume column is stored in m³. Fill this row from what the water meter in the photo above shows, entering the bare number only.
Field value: 759721.297
